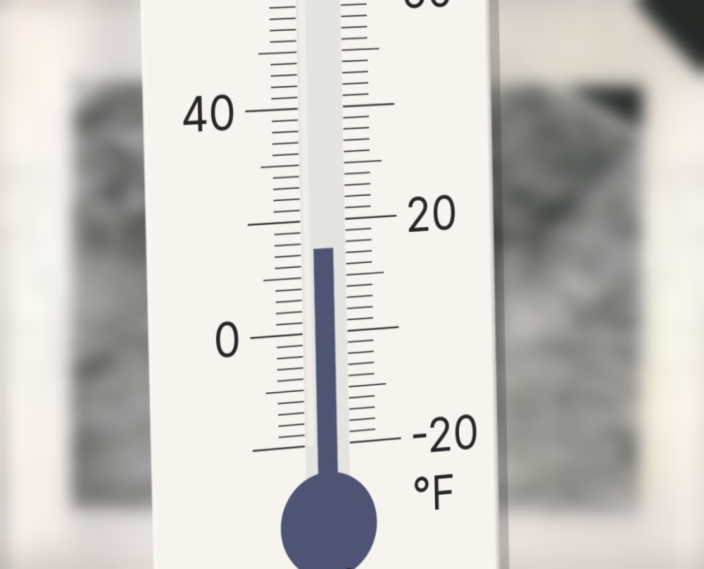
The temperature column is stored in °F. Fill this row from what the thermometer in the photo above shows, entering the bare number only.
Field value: 15
